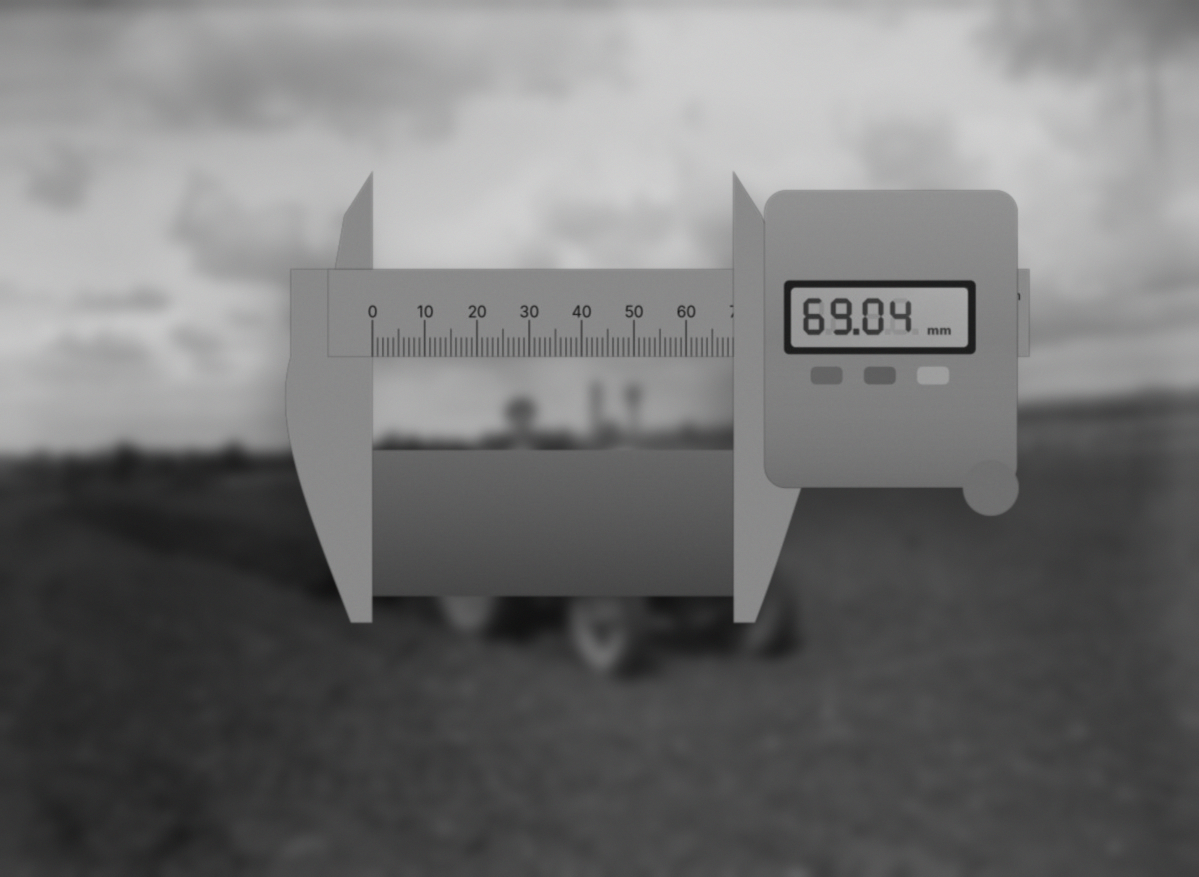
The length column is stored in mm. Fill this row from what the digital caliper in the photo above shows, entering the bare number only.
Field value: 69.04
